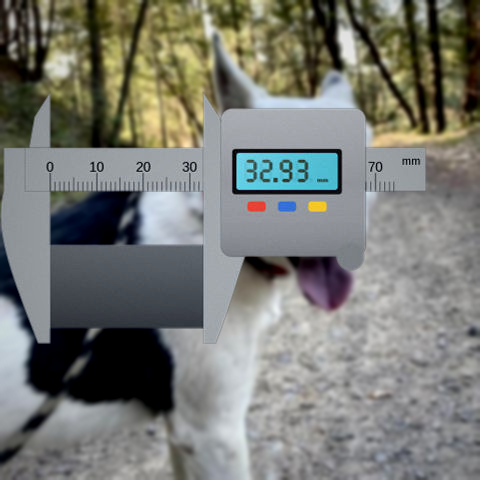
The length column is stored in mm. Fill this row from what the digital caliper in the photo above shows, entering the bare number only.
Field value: 32.93
